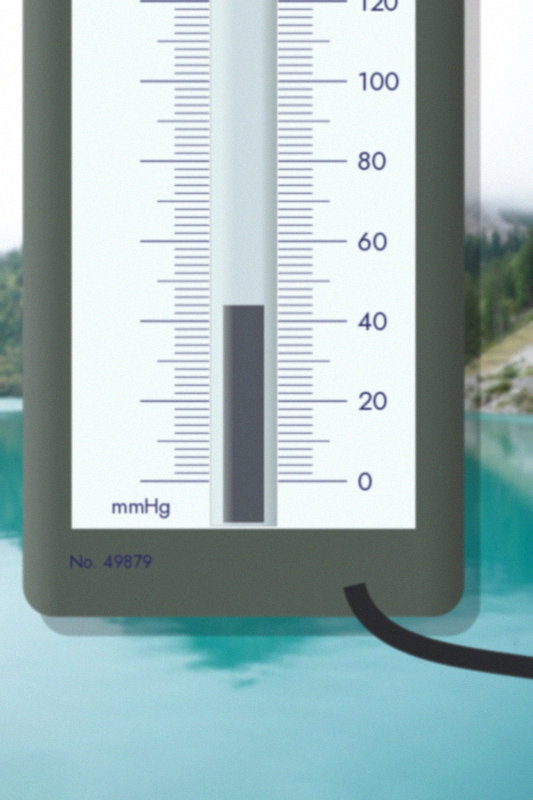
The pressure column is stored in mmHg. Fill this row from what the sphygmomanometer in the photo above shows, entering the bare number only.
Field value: 44
